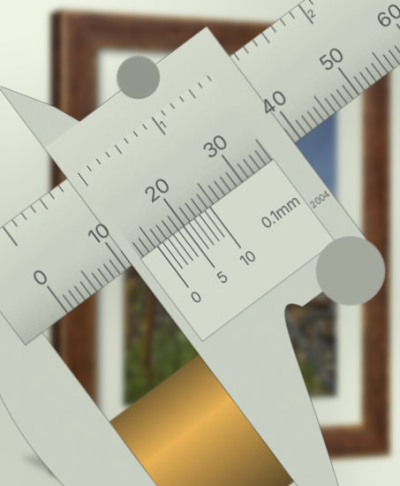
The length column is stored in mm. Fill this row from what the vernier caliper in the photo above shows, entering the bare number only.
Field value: 15.4
